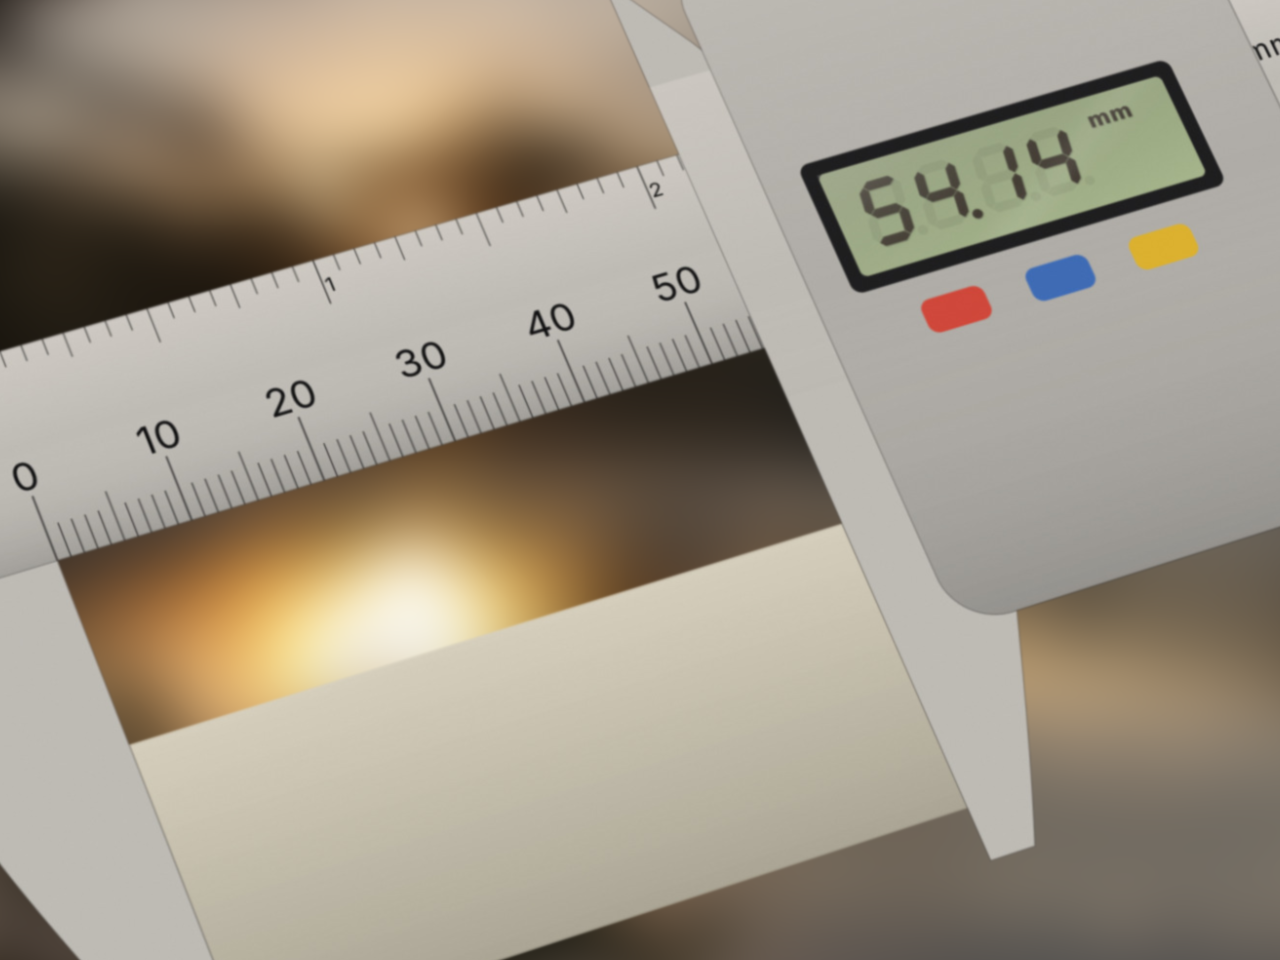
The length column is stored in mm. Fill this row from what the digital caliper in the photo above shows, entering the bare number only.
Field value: 54.14
